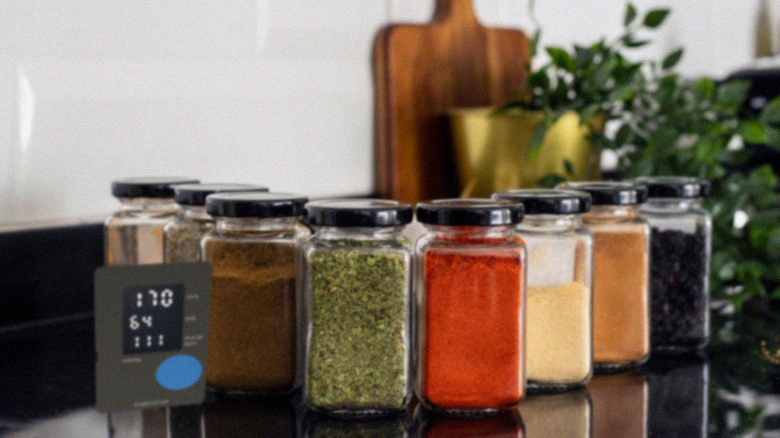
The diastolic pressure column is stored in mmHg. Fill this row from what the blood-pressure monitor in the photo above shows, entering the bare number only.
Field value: 64
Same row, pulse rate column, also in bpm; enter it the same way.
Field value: 111
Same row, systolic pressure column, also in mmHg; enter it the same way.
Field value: 170
